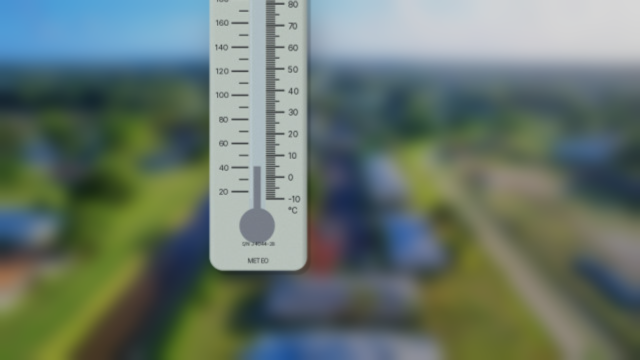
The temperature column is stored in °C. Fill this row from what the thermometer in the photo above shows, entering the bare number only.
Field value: 5
